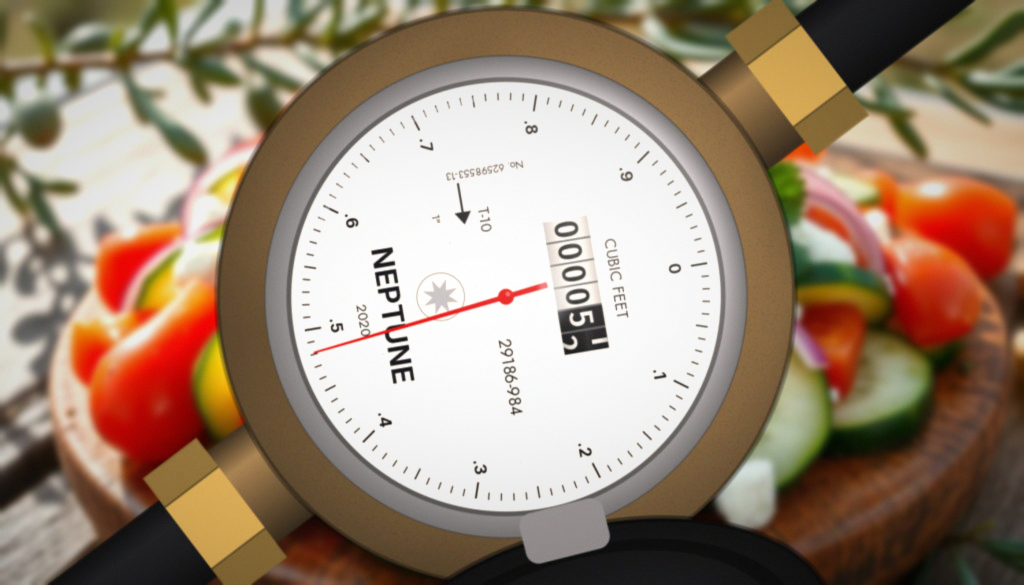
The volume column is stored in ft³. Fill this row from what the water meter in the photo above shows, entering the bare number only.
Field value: 51.48
